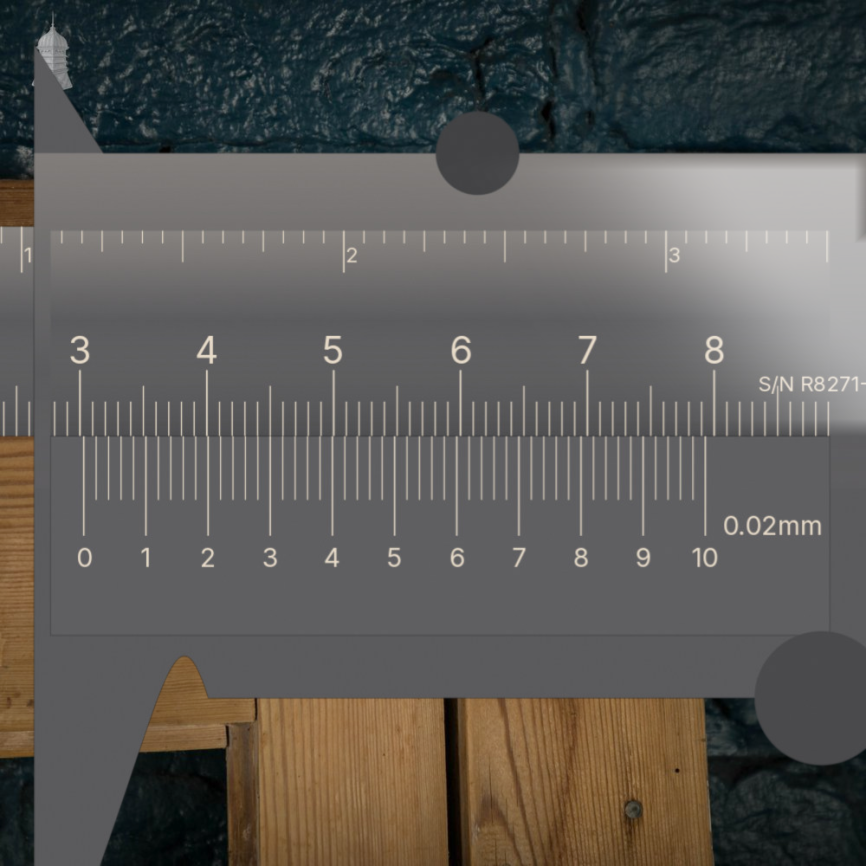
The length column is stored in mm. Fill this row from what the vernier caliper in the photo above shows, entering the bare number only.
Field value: 30.3
